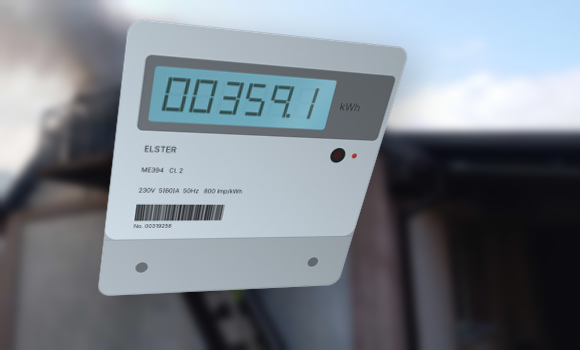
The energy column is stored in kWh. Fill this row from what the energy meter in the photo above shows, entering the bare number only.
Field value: 359.1
